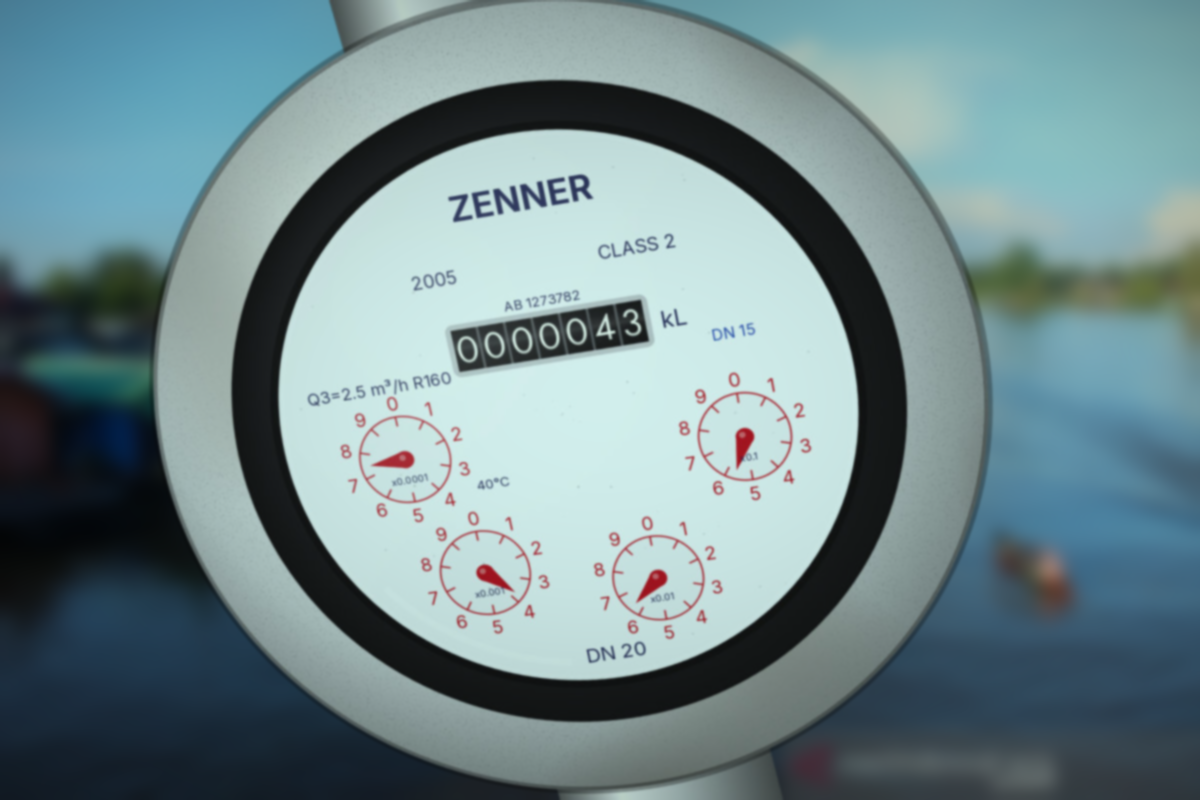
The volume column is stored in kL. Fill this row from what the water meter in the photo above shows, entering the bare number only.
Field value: 43.5637
